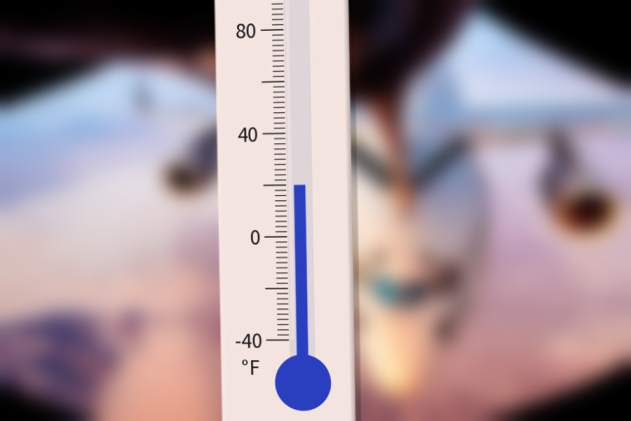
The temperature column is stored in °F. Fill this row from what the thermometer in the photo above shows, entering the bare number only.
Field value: 20
